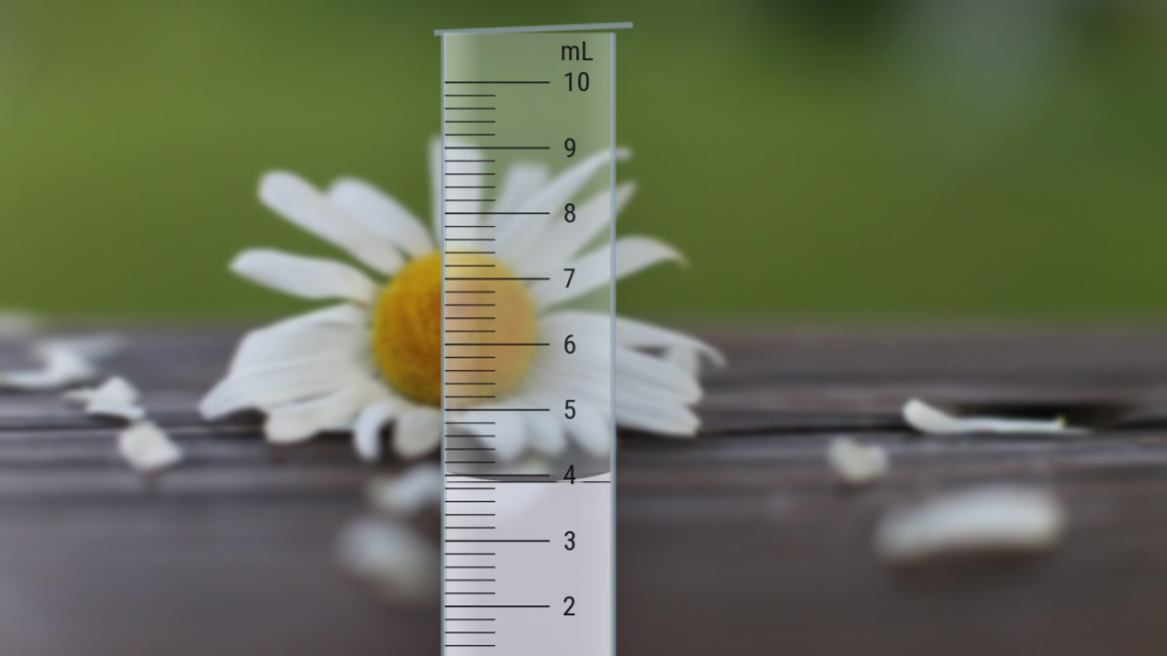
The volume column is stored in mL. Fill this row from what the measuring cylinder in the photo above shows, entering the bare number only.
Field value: 3.9
